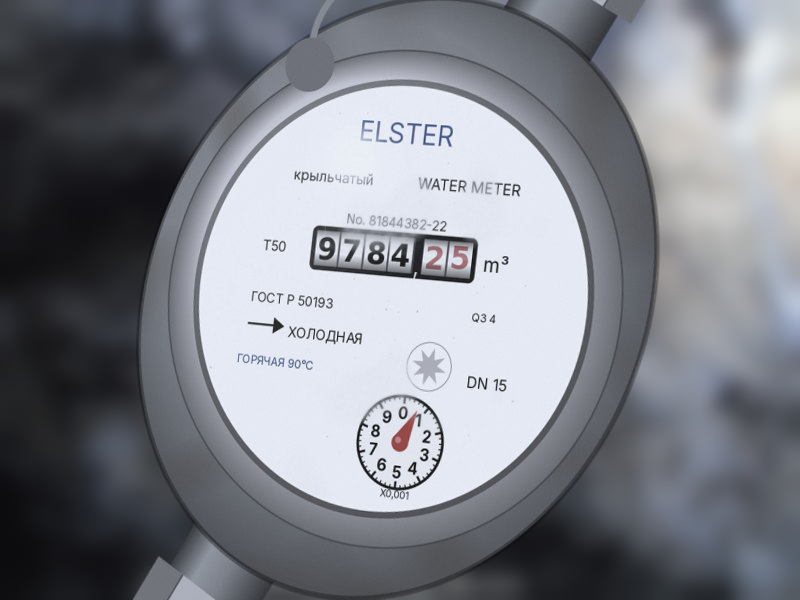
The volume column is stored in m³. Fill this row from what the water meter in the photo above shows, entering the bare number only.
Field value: 9784.250
